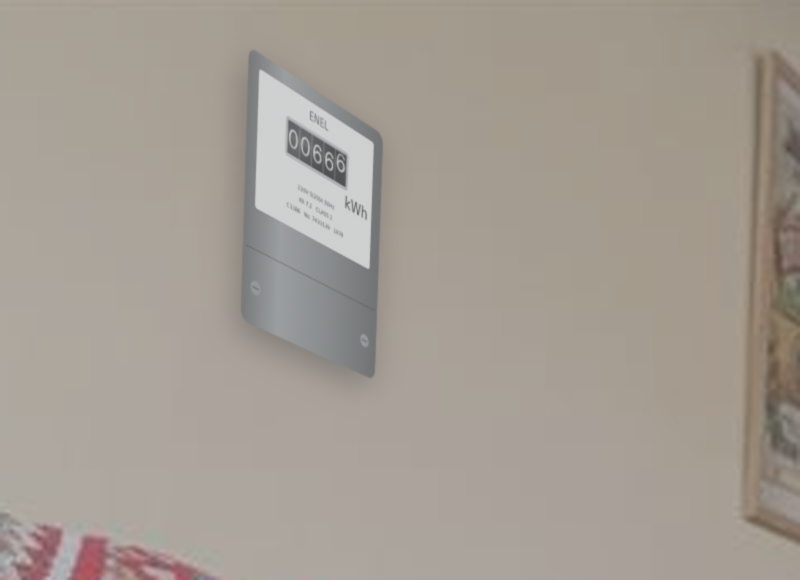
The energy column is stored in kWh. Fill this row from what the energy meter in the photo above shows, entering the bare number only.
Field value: 666
